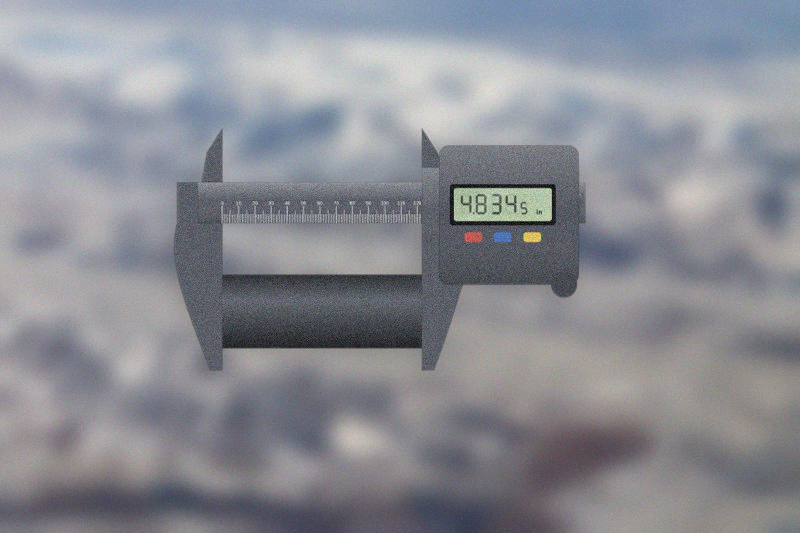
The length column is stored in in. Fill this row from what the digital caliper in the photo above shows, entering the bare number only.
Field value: 4.8345
